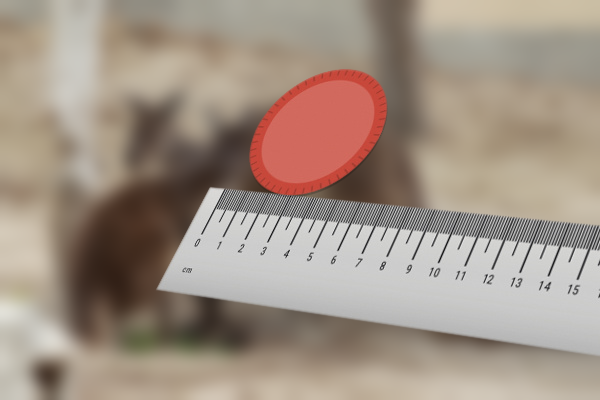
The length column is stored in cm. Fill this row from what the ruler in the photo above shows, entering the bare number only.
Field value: 5.5
